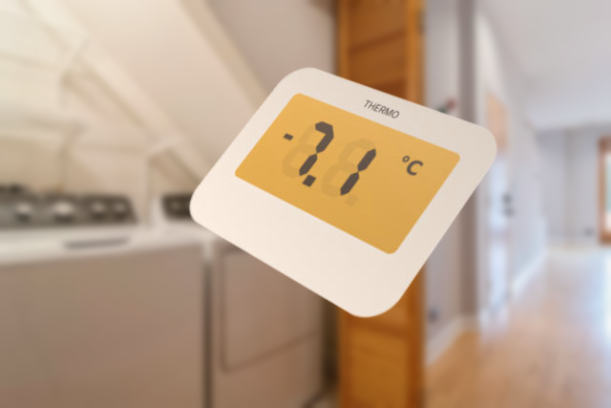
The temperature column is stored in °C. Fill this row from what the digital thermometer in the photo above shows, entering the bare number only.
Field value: -7.1
